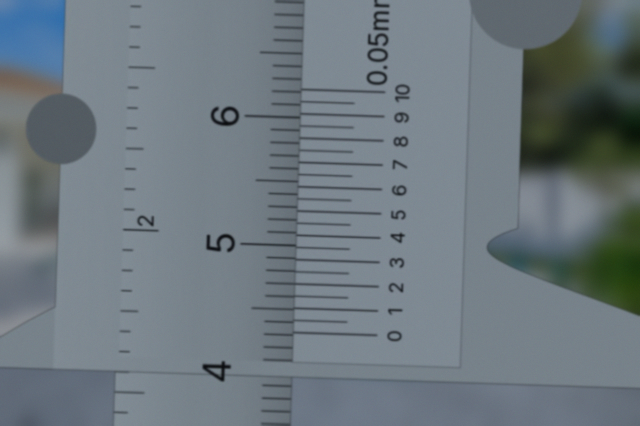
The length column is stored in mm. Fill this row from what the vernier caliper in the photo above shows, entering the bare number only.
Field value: 43.2
